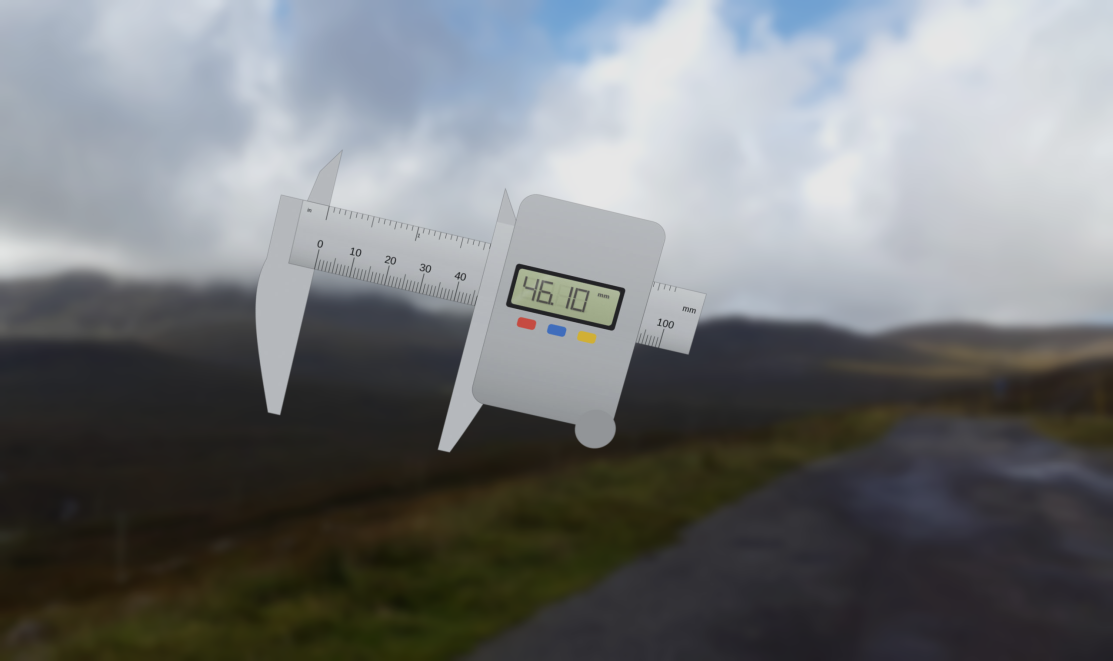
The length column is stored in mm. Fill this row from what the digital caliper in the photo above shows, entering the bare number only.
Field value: 46.10
